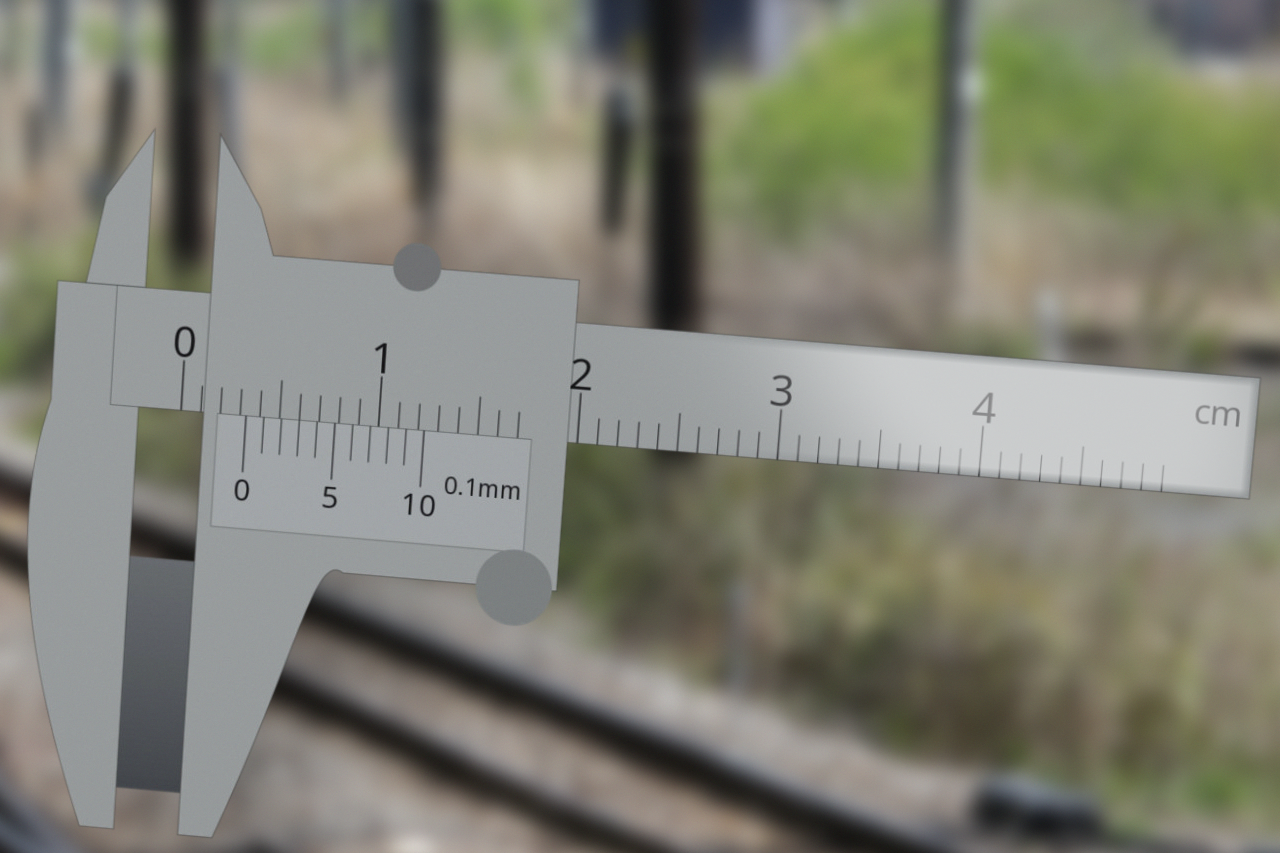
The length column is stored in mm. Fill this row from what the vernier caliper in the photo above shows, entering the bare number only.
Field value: 3.3
